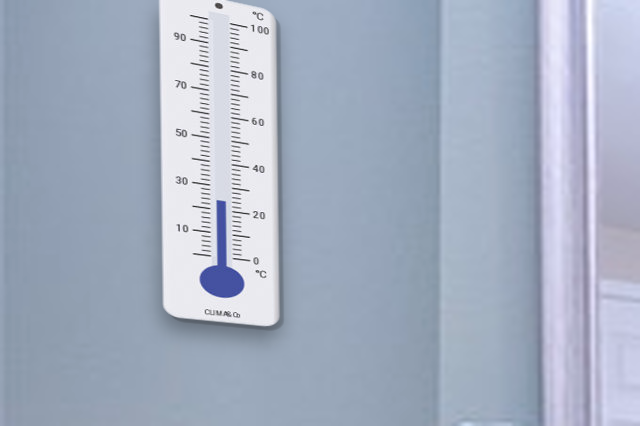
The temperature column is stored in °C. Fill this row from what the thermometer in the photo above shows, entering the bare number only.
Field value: 24
